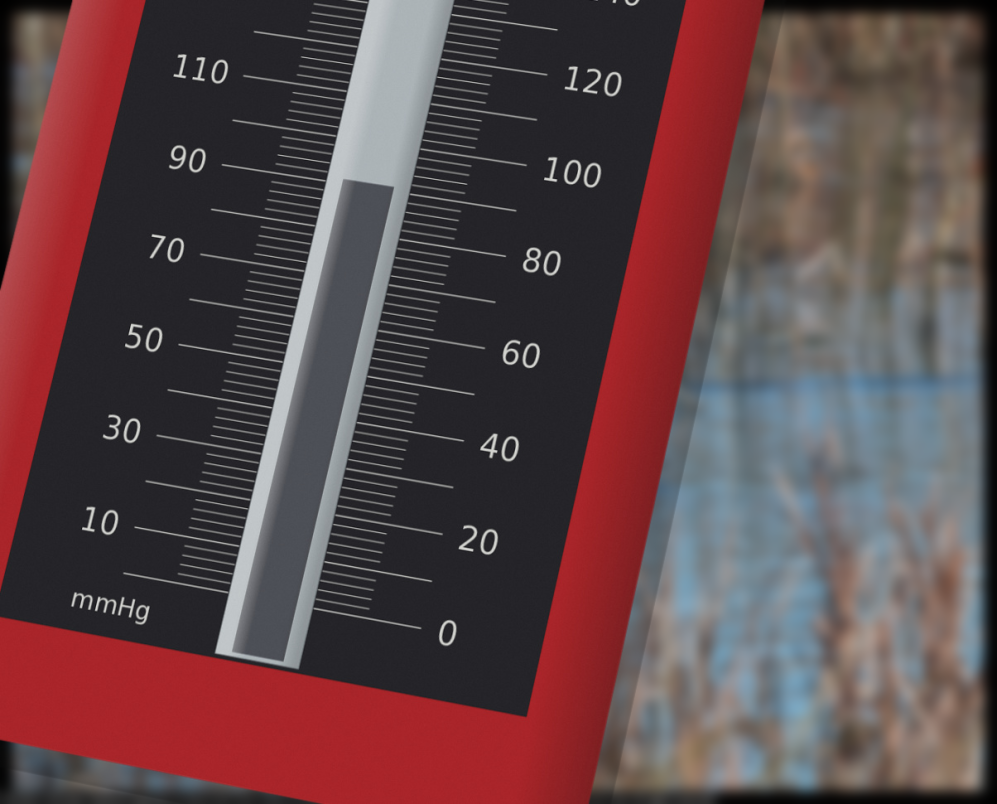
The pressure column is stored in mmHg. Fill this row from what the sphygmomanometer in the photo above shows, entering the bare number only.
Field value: 91
